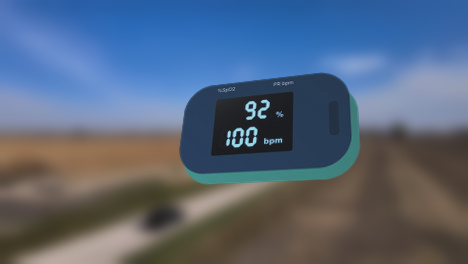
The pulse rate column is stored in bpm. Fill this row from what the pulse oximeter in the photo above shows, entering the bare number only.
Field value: 100
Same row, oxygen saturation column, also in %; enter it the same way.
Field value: 92
